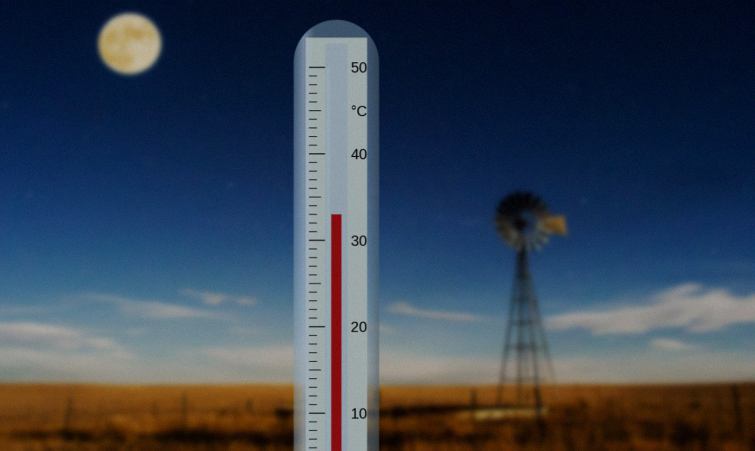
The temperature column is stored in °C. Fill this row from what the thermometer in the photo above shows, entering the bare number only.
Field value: 33
